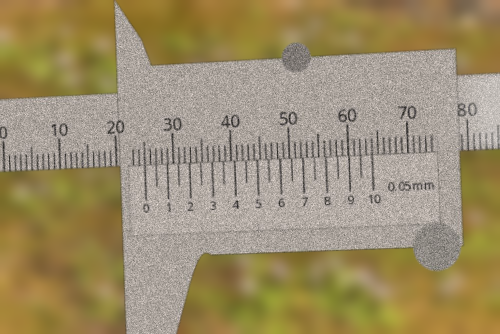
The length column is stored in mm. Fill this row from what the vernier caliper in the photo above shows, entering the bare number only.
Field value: 25.0
